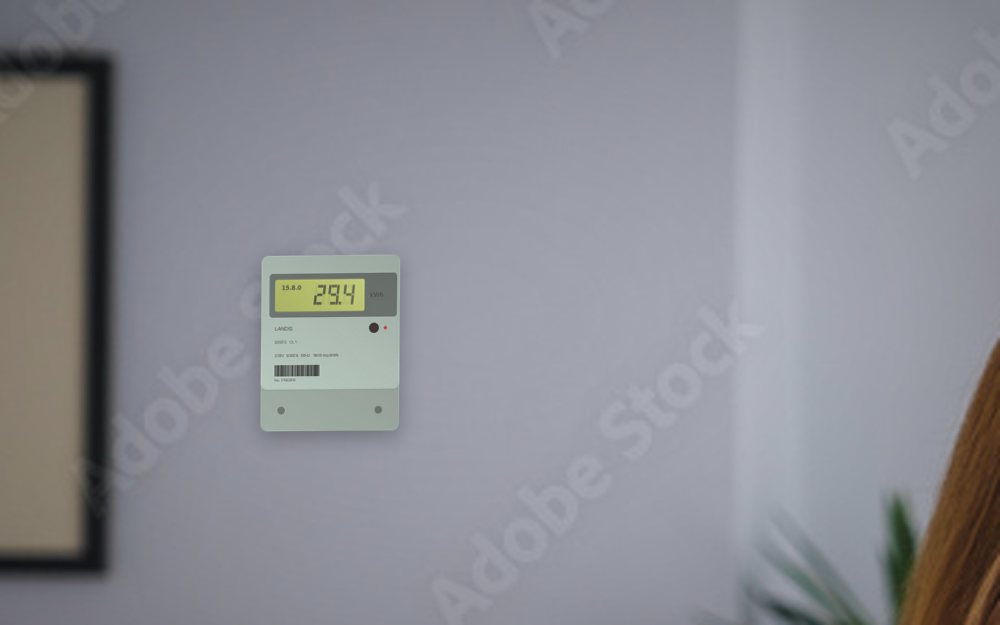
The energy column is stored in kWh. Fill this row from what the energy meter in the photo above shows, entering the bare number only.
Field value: 29.4
